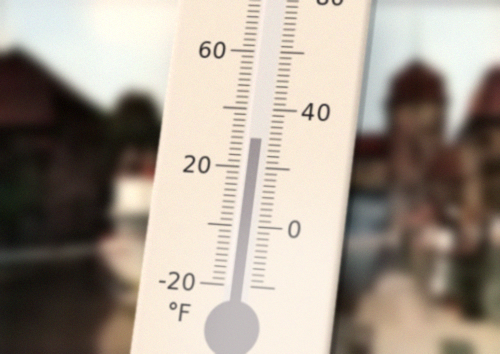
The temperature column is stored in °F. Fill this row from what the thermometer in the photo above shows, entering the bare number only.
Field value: 30
